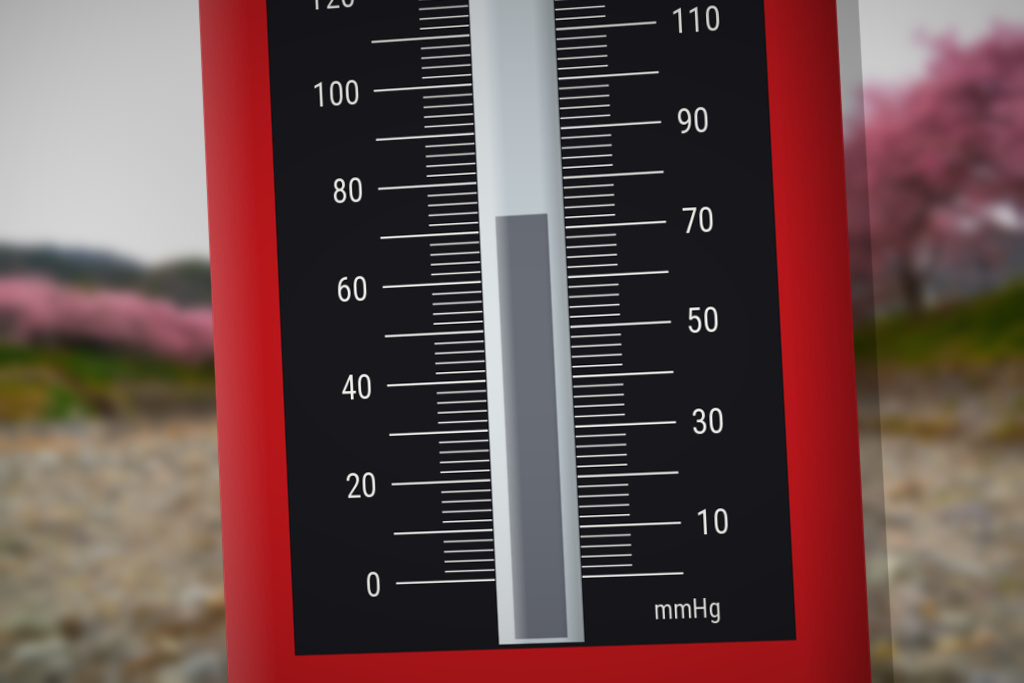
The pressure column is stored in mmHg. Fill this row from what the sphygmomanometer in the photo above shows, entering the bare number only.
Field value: 73
